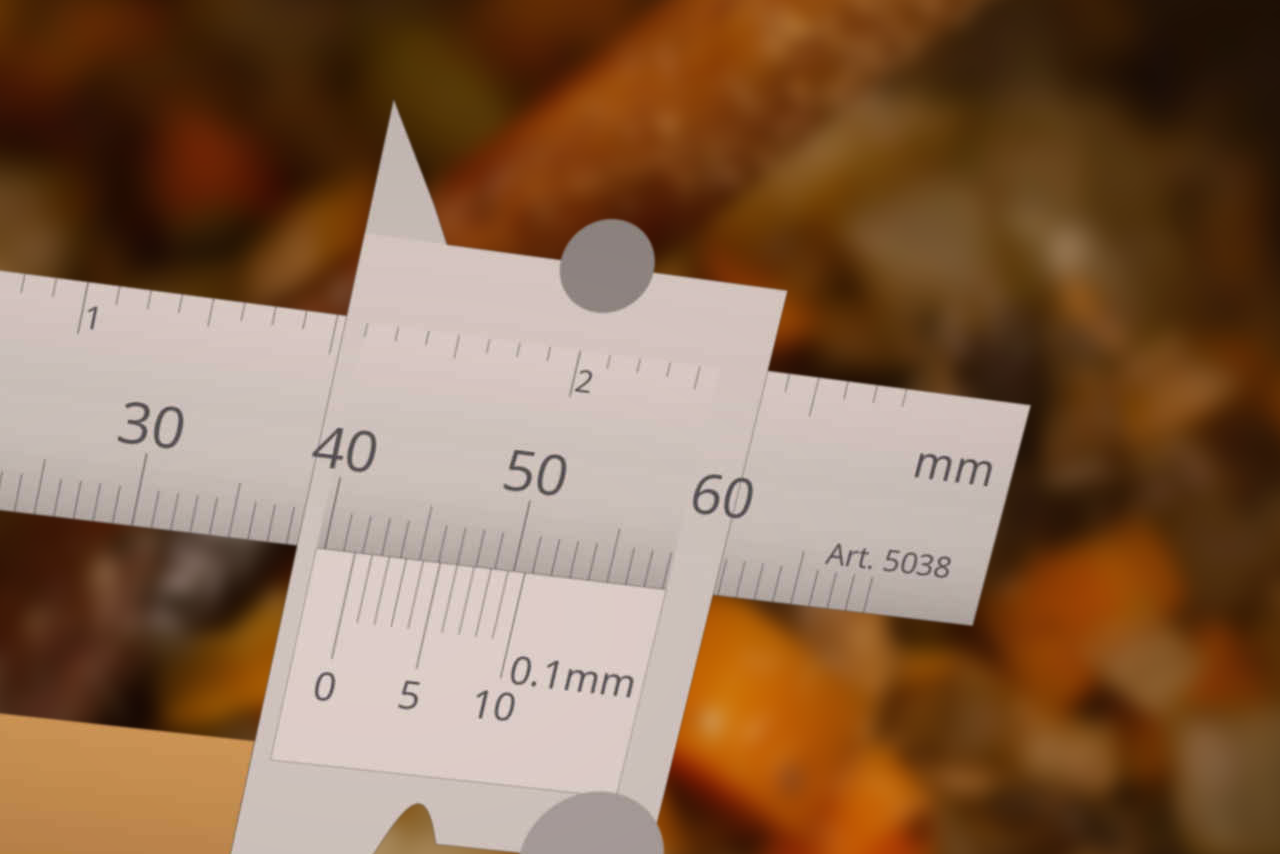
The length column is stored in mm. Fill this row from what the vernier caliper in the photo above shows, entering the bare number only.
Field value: 41.6
